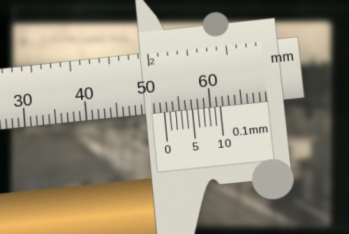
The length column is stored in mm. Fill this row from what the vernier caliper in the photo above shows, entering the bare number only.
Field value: 52.6
